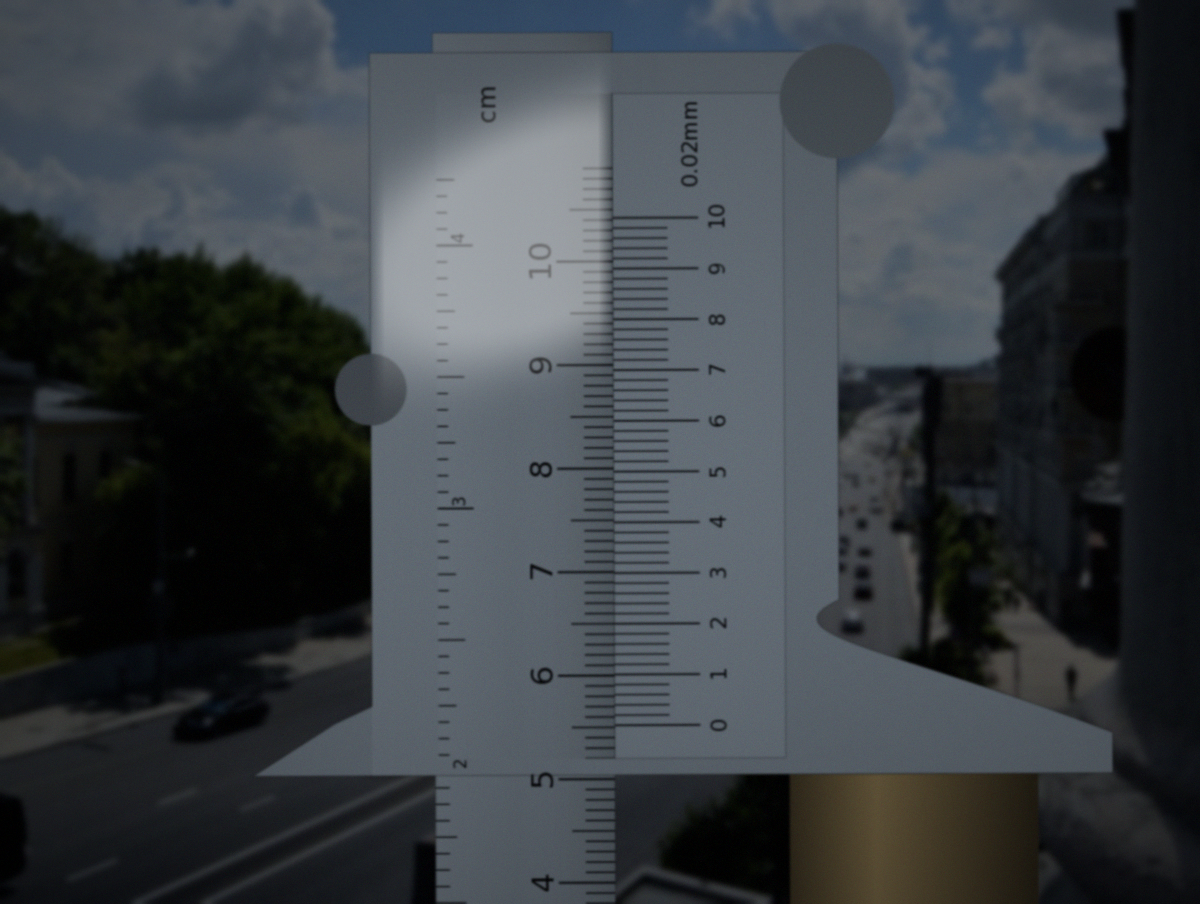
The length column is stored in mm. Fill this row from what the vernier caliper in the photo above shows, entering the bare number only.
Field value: 55.2
